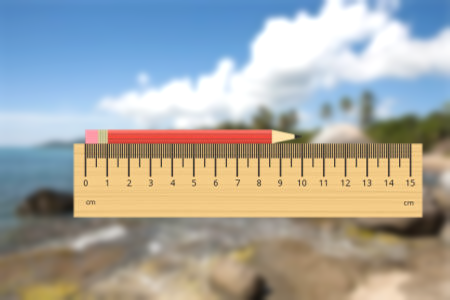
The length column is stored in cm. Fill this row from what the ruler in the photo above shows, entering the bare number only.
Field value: 10
